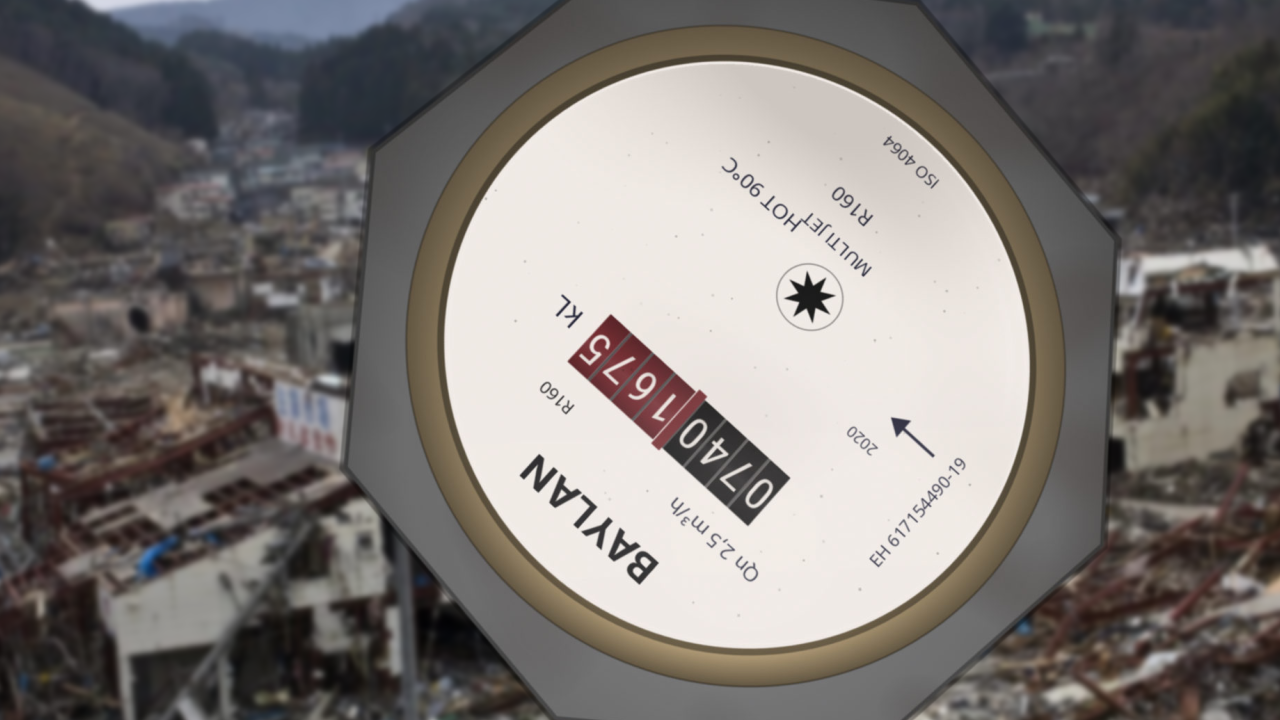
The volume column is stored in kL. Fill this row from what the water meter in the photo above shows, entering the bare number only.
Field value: 740.1675
